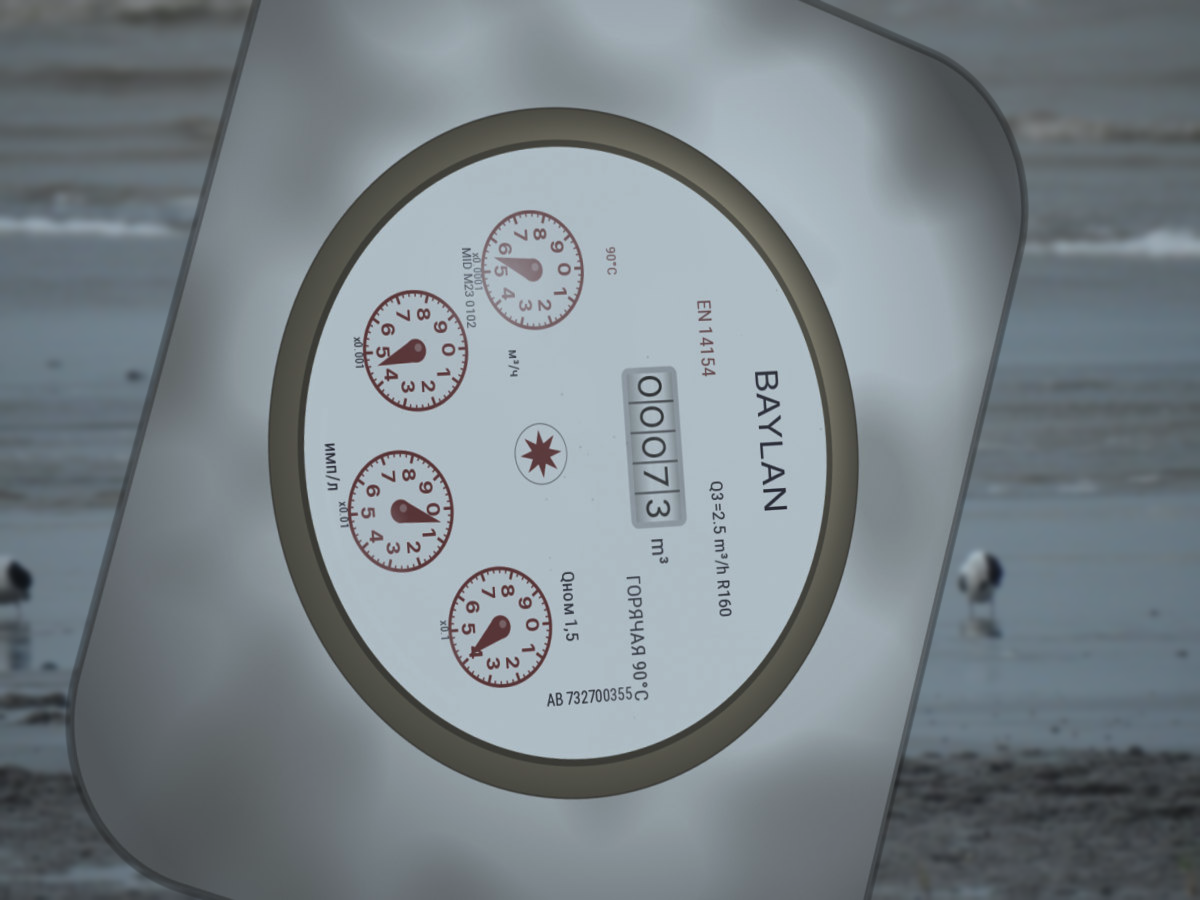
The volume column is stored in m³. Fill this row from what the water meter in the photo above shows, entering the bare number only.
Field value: 73.4045
